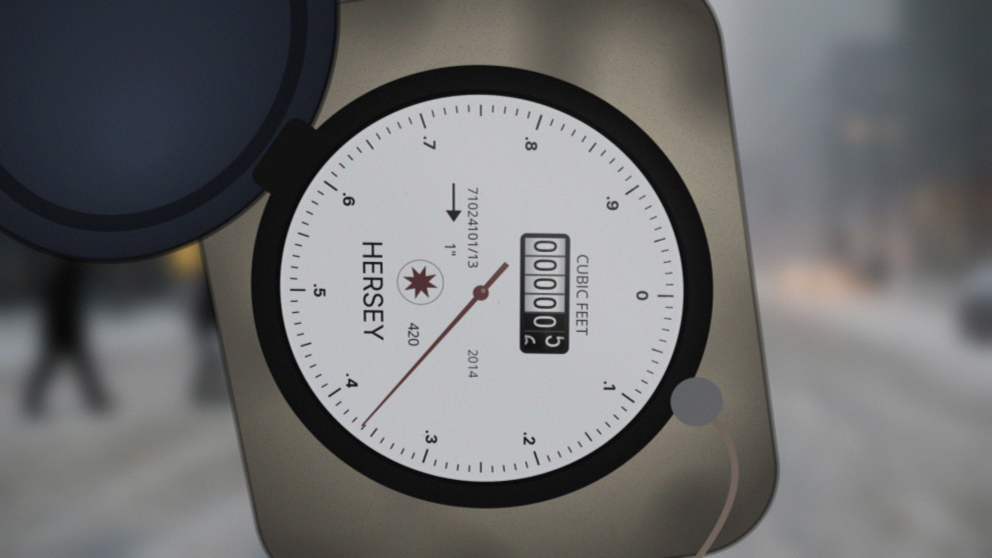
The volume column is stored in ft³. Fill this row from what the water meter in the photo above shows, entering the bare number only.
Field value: 5.36
